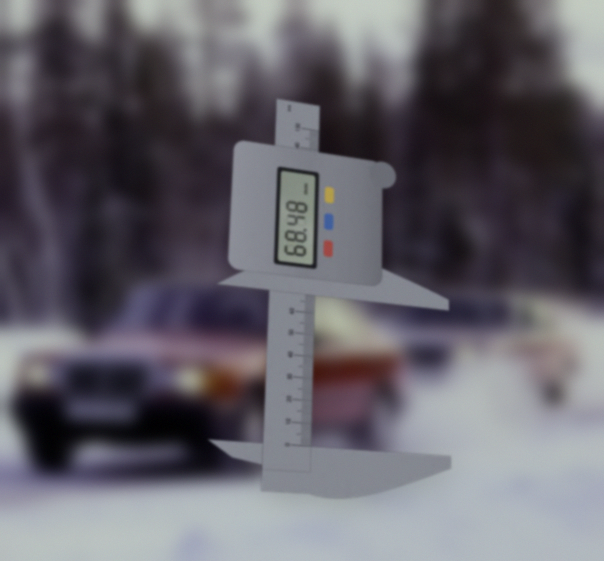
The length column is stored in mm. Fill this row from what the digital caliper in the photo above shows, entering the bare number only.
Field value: 68.48
